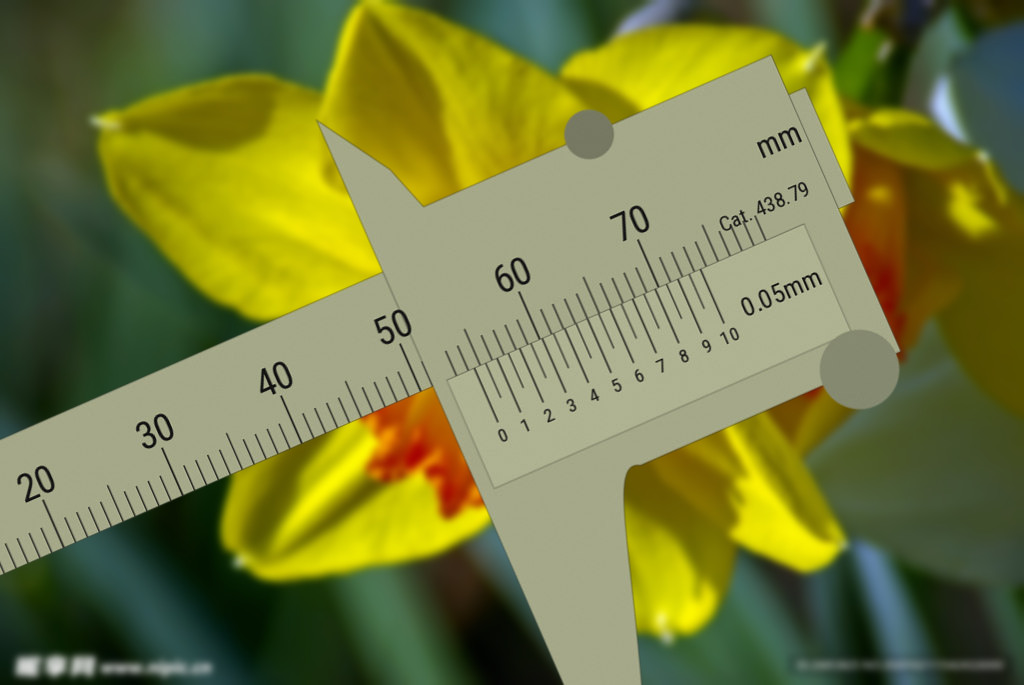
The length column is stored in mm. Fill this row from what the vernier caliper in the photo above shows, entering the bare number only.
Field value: 54.5
